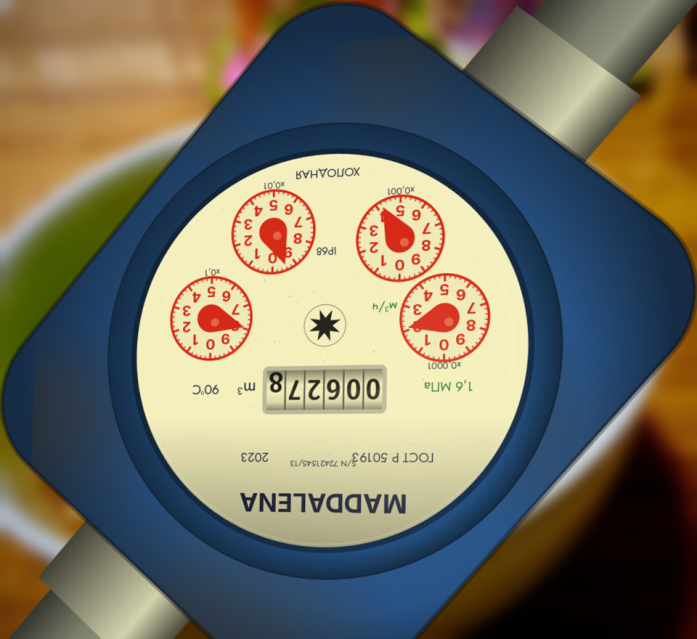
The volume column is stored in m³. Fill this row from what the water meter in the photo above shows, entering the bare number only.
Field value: 6277.7942
